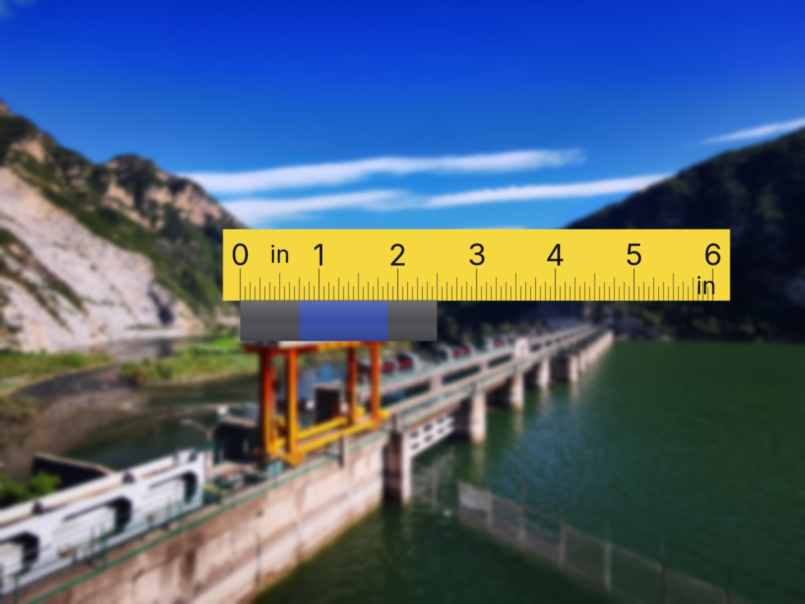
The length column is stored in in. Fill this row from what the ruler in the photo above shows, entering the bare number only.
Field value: 2.5
